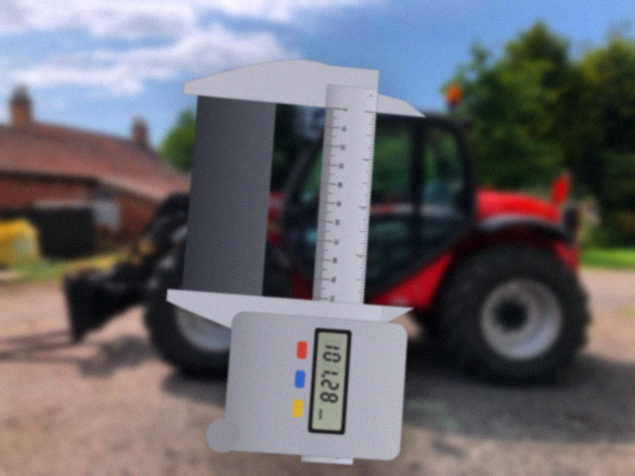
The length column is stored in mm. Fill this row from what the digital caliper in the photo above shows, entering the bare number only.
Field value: 101.28
